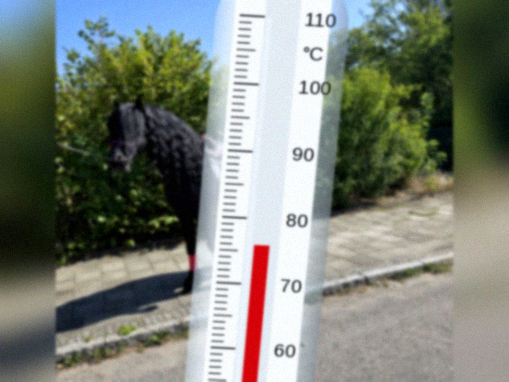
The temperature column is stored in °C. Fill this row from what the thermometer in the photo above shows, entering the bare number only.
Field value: 76
